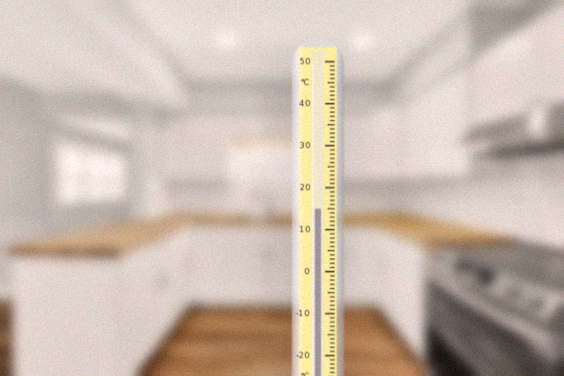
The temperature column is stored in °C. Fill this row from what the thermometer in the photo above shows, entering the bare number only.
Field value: 15
